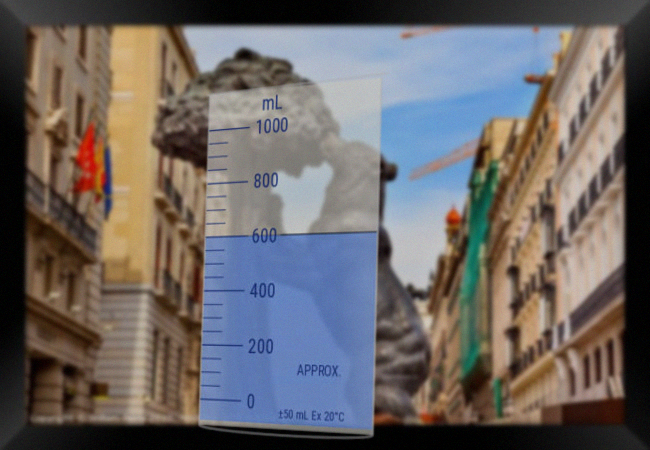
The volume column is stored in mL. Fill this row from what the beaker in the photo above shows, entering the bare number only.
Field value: 600
